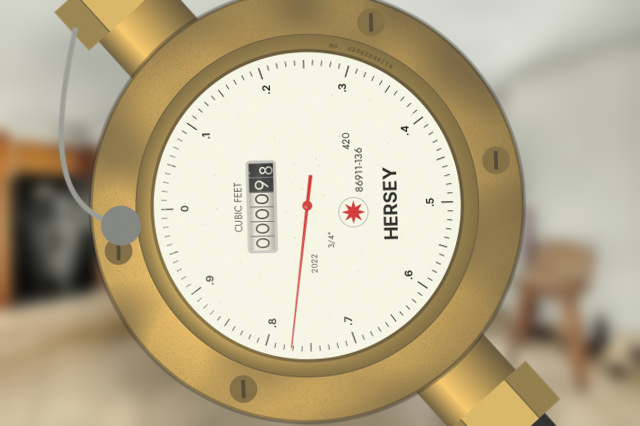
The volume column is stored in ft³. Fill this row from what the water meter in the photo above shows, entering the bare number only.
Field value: 97.77
